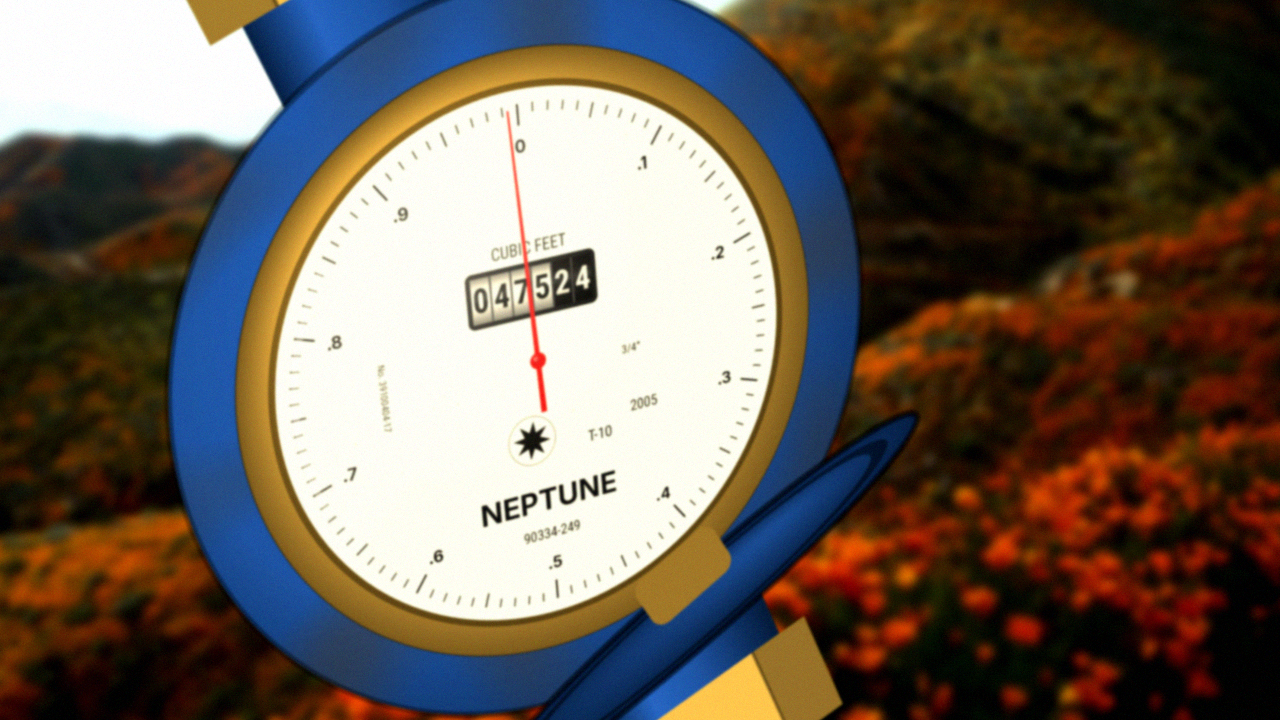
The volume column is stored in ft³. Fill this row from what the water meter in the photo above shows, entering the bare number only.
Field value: 47523.99
